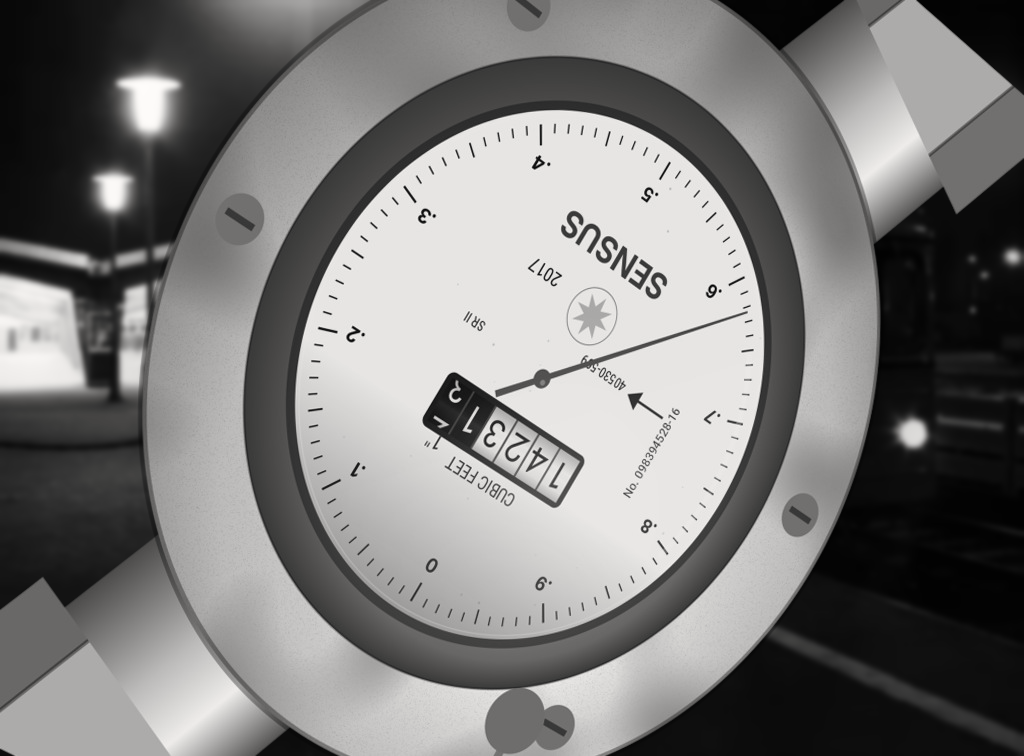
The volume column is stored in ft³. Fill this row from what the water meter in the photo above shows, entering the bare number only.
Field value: 142312.62
